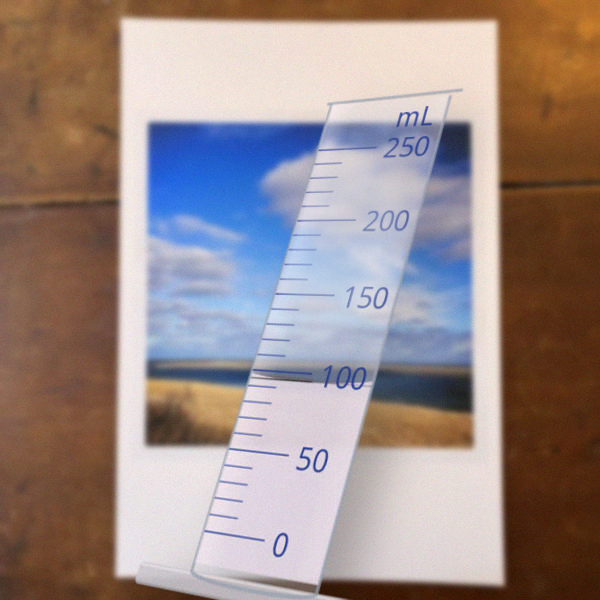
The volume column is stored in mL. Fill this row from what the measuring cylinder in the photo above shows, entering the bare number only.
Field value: 95
